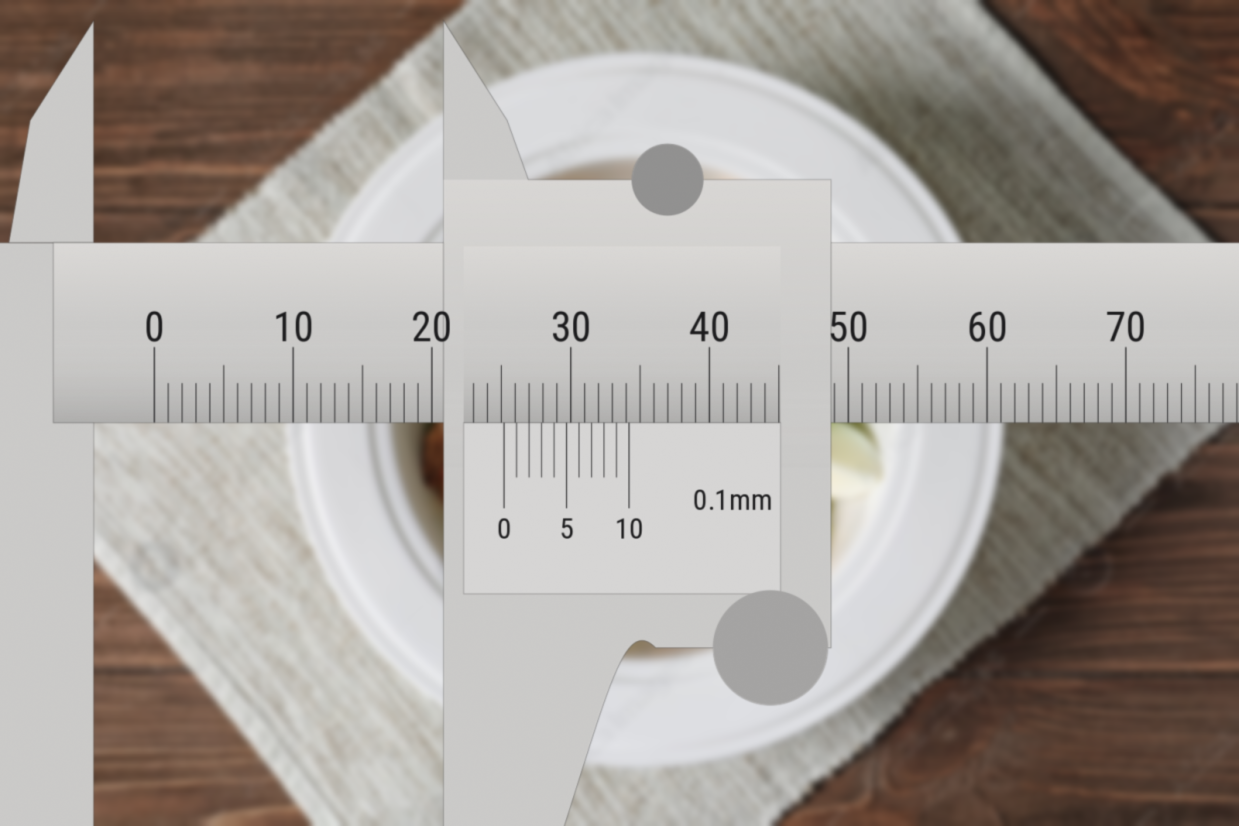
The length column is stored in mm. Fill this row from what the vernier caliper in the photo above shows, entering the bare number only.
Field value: 25.2
